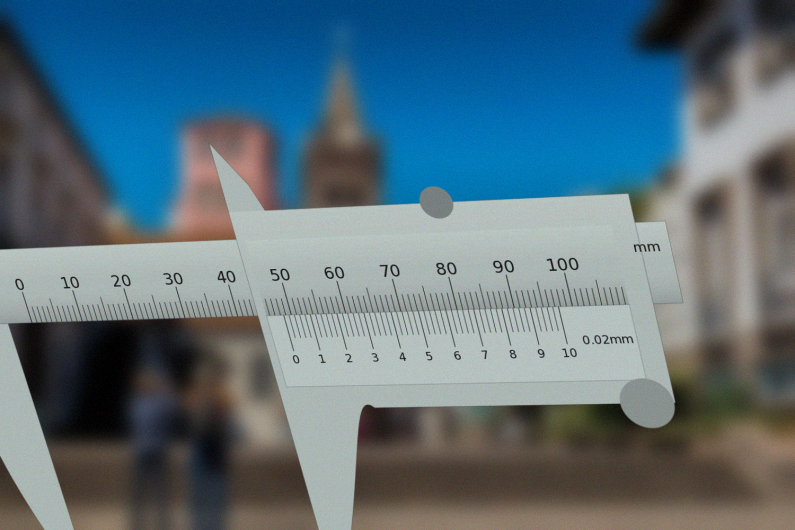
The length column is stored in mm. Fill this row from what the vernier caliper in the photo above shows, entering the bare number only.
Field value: 48.6
